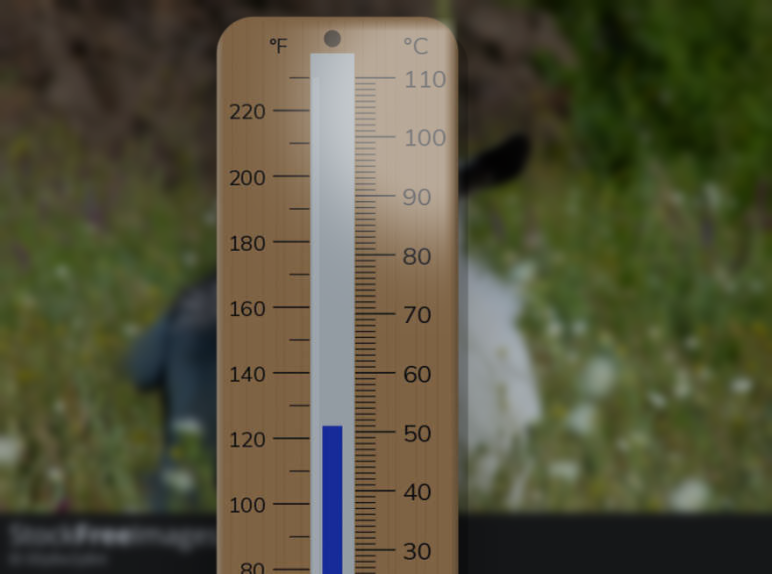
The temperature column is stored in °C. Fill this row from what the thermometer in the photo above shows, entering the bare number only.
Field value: 51
